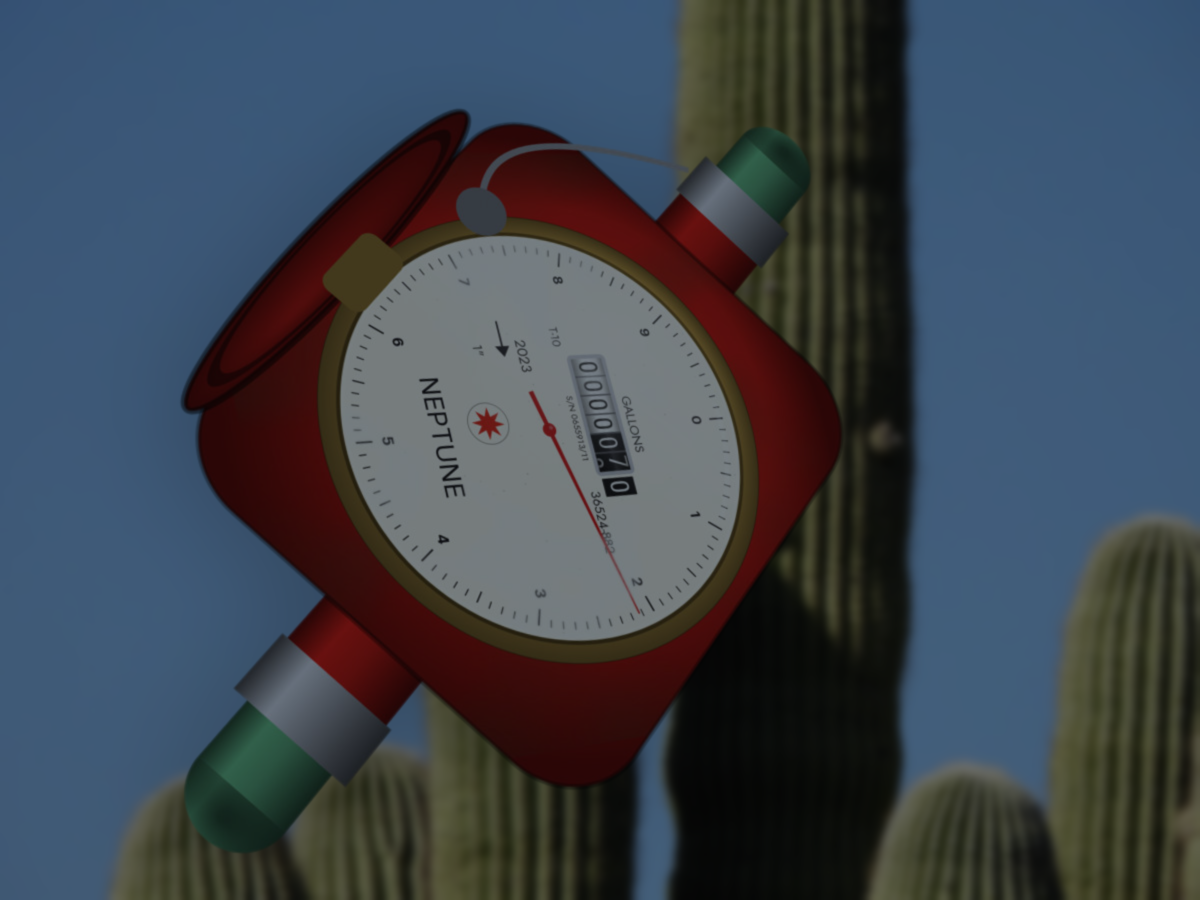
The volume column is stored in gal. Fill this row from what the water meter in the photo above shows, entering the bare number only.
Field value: 72.1
